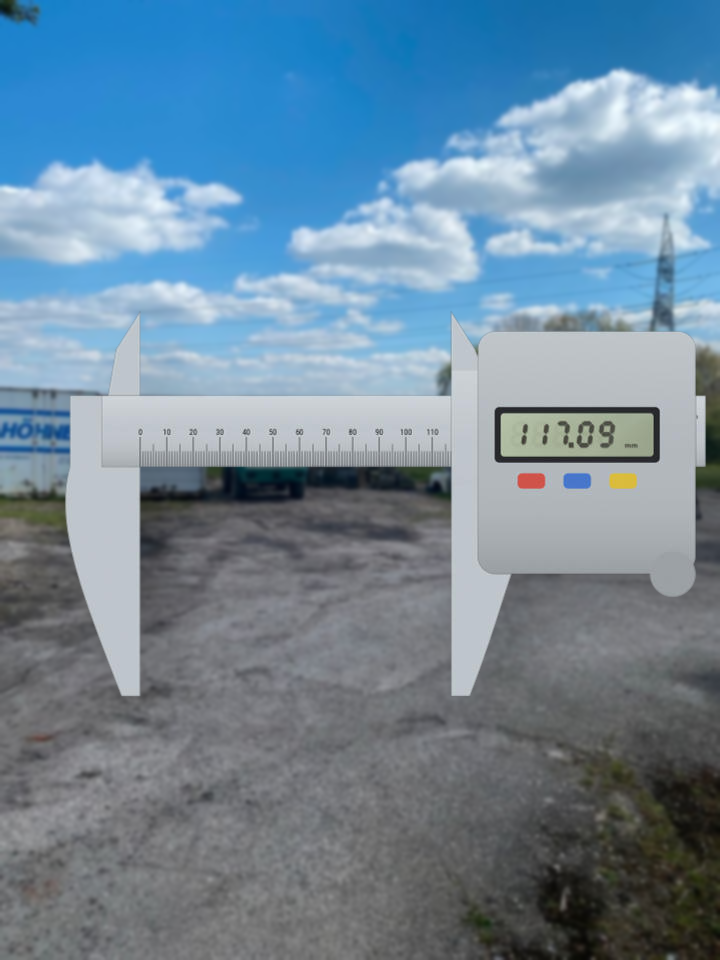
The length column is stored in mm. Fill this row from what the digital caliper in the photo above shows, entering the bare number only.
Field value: 117.09
